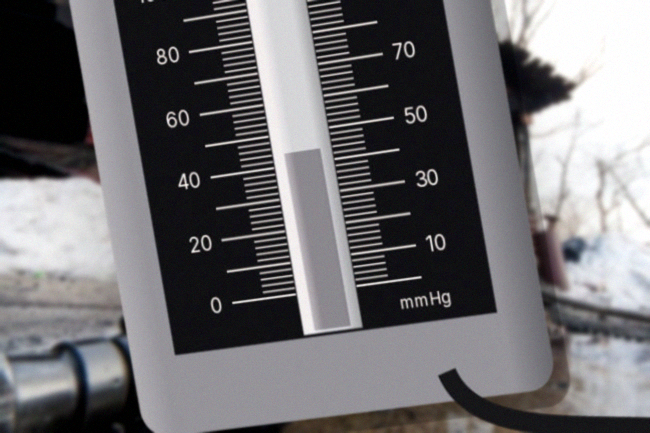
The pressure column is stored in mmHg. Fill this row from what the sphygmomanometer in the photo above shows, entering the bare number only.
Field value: 44
